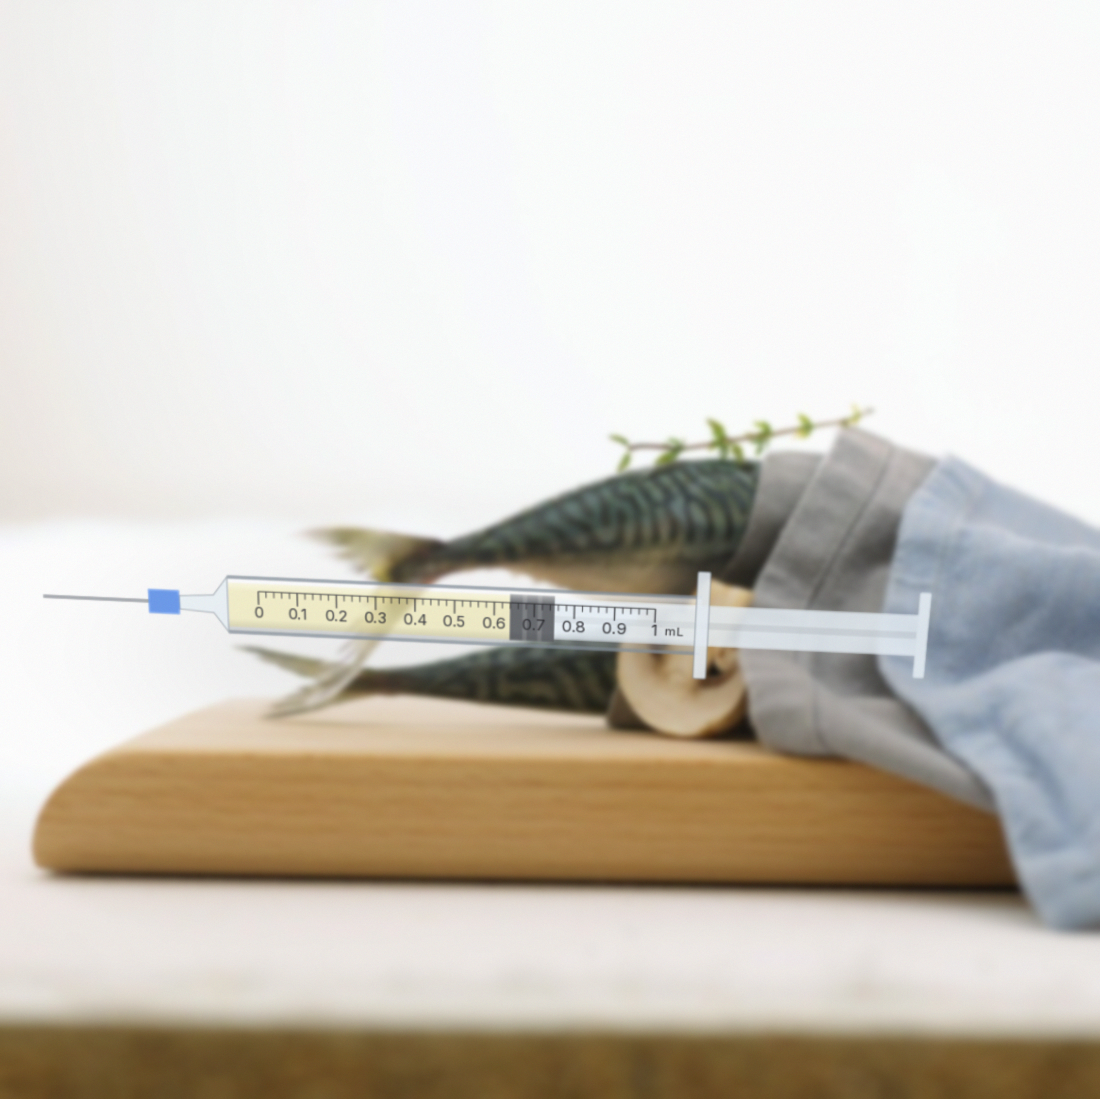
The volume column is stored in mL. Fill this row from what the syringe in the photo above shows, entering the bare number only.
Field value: 0.64
